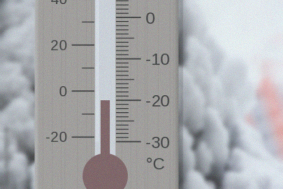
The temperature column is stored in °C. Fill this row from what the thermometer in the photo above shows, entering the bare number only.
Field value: -20
